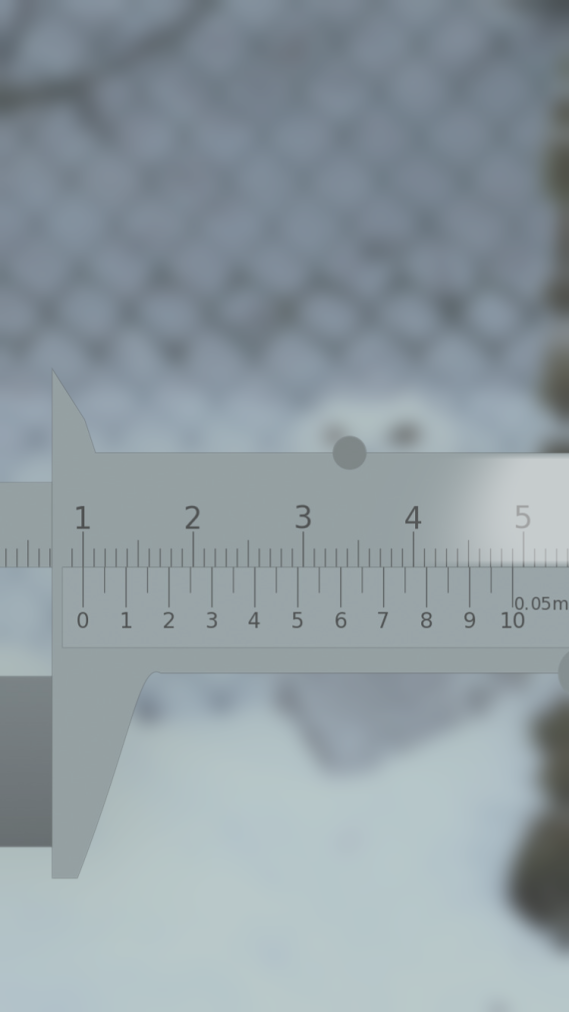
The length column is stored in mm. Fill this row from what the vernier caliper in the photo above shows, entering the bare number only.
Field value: 10.0
